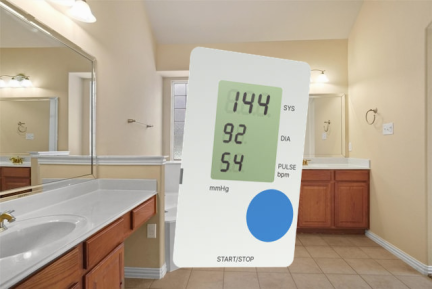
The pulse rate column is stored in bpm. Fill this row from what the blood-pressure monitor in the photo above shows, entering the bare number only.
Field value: 54
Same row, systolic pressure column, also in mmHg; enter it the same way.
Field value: 144
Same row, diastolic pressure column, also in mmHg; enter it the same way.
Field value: 92
